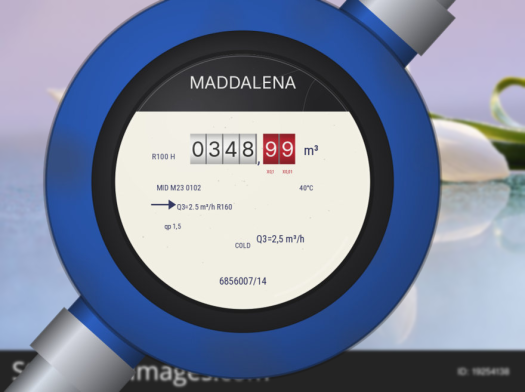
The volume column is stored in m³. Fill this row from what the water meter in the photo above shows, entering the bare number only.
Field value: 348.99
